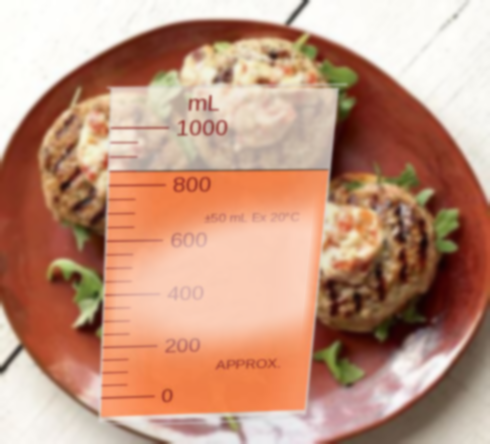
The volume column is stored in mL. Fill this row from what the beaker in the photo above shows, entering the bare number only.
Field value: 850
